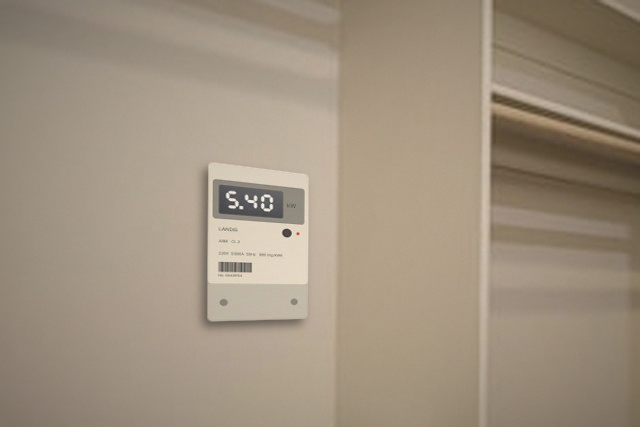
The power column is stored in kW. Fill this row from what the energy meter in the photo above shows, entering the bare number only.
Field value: 5.40
